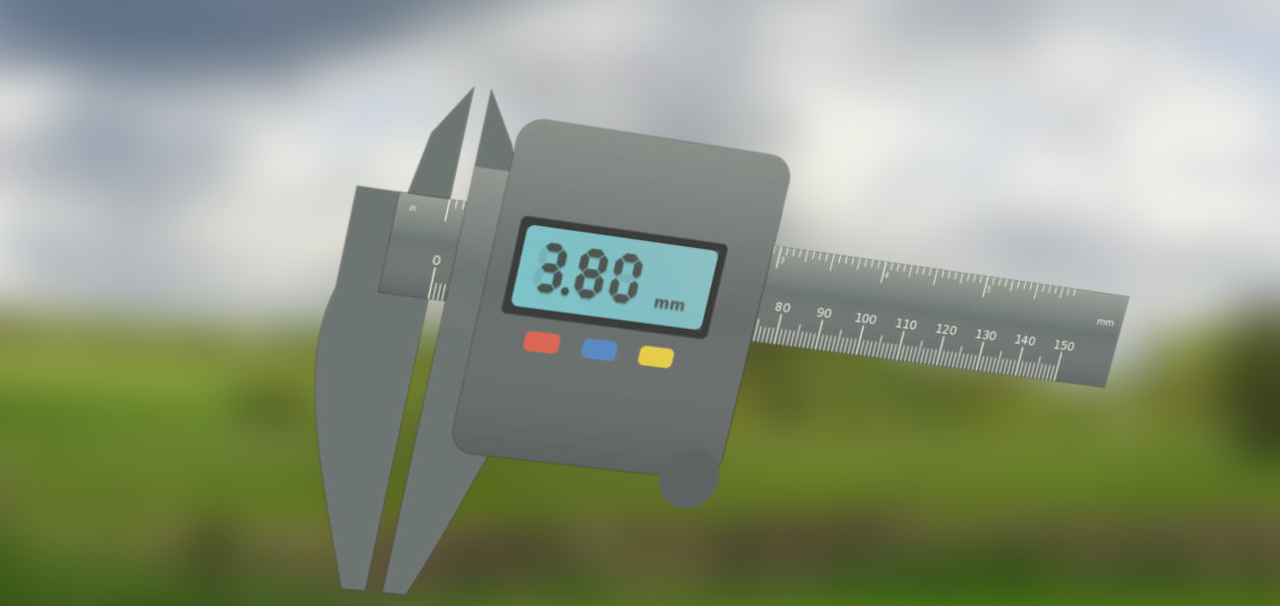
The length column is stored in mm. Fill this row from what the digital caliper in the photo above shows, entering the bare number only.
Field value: 3.80
